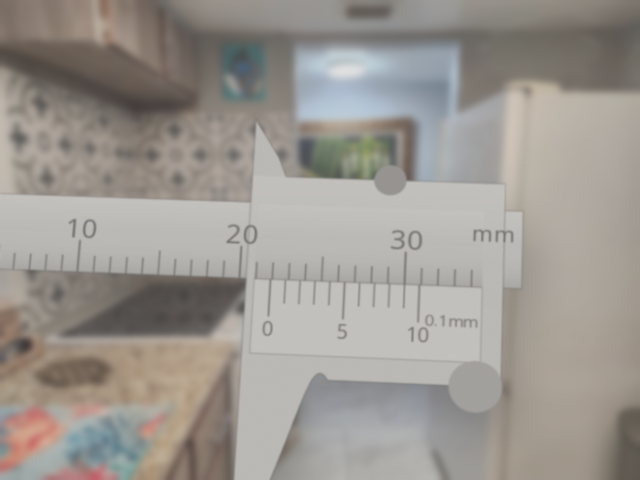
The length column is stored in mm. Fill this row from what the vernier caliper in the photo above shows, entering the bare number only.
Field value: 21.9
